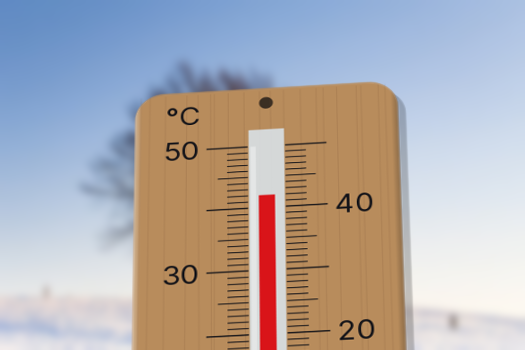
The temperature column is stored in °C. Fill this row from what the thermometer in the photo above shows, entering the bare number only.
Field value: 42
